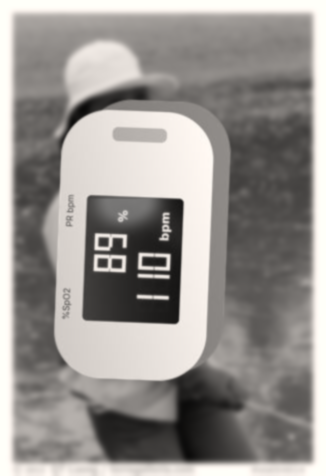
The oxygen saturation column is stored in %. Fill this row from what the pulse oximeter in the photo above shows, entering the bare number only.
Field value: 89
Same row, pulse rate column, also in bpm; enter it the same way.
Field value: 110
